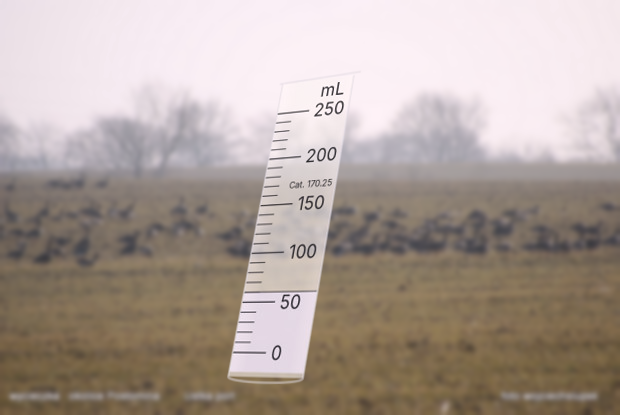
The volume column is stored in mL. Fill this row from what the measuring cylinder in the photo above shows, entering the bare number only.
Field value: 60
